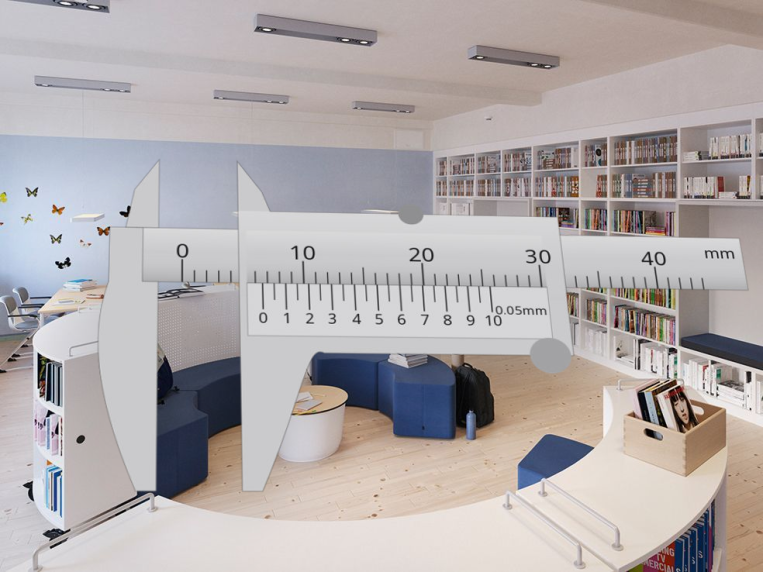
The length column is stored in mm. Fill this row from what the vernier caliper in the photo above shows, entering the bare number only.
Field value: 6.6
